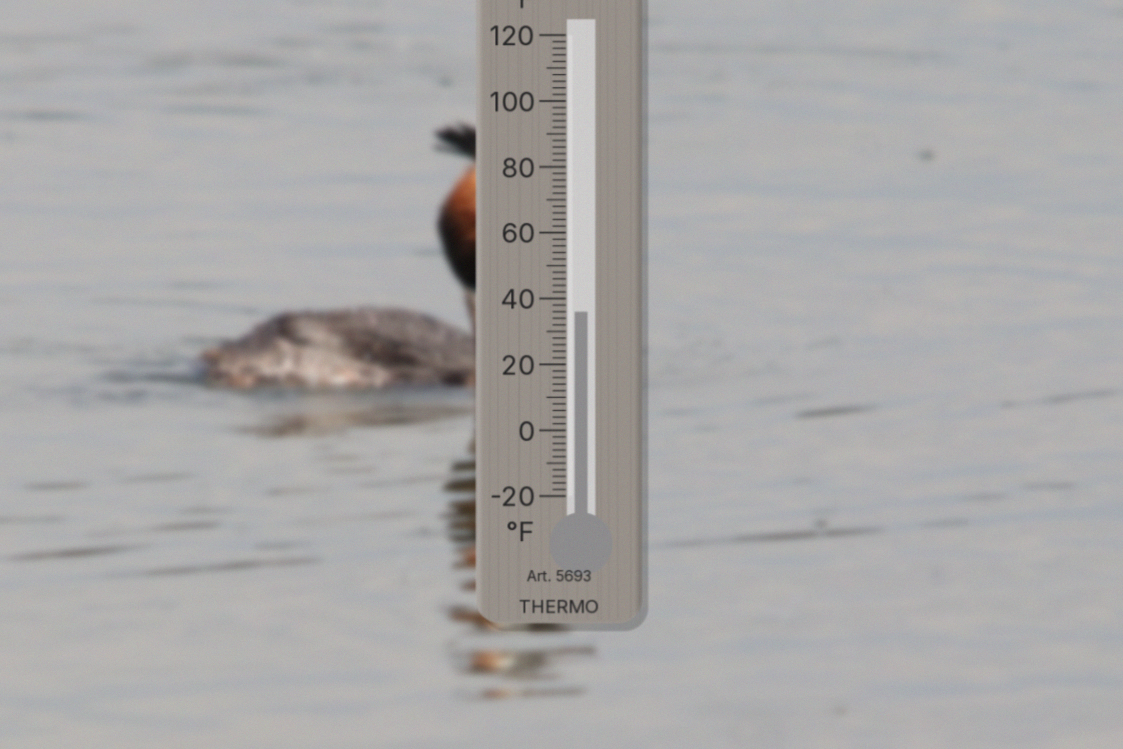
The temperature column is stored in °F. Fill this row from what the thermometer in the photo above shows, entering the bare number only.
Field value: 36
